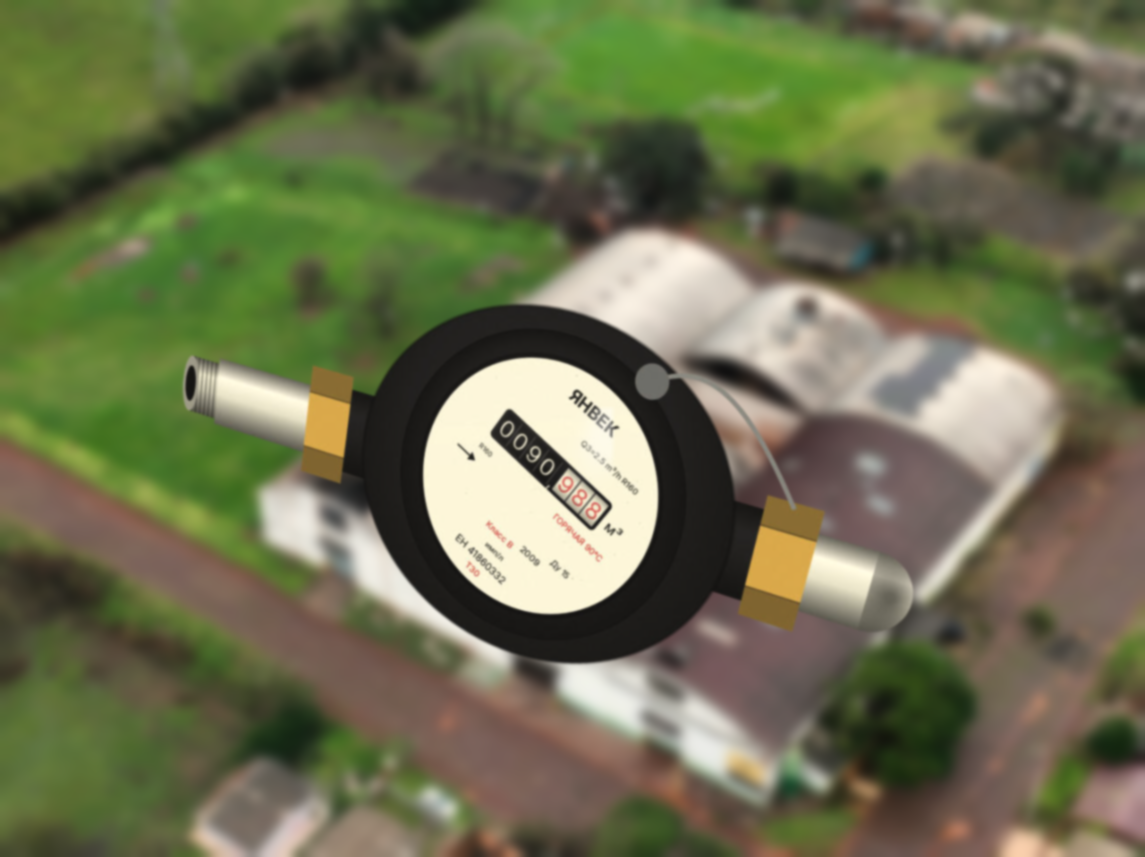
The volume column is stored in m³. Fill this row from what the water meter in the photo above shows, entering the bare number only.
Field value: 90.988
